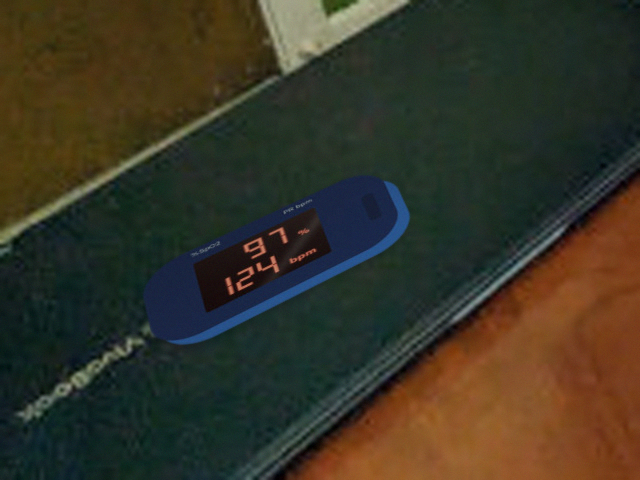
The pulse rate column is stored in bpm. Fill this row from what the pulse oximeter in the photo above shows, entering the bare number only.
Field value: 124
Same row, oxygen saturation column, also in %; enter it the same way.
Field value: 97
